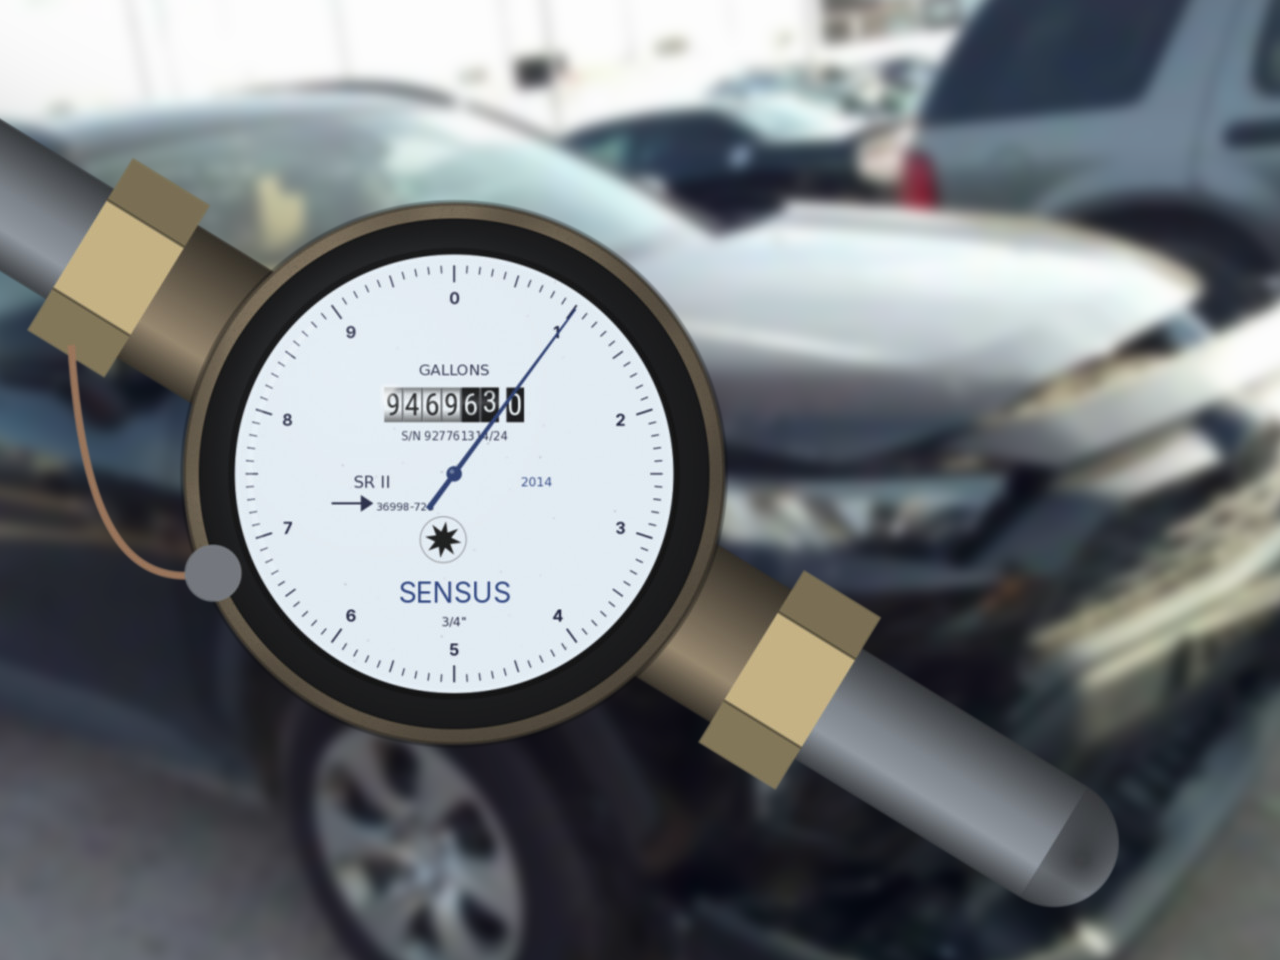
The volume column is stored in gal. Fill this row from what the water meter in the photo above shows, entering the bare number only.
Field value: 9469631.0
